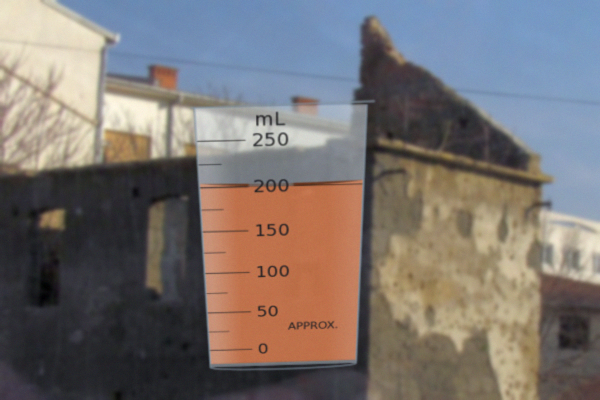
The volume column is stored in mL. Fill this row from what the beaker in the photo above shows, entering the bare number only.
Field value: 200
